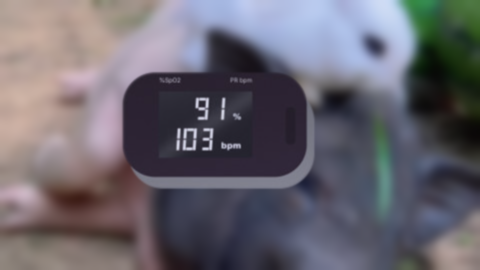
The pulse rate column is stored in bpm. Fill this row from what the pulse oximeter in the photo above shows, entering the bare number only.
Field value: 103
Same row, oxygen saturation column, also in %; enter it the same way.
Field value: 91
